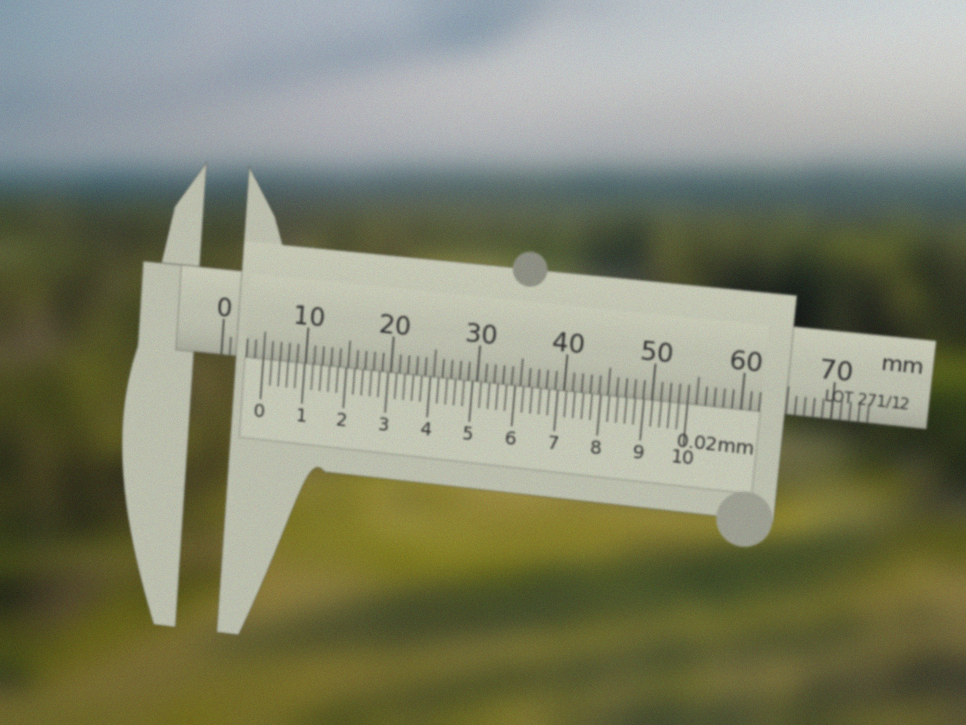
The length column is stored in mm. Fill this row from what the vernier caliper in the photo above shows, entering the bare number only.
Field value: 5.0
